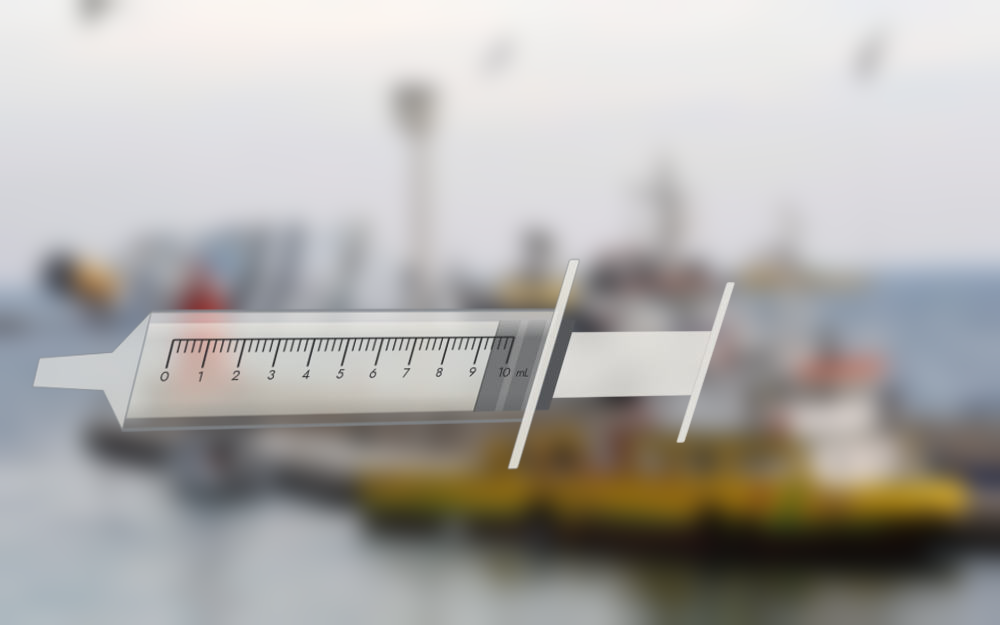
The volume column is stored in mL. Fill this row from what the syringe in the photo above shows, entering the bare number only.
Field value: 9.4
